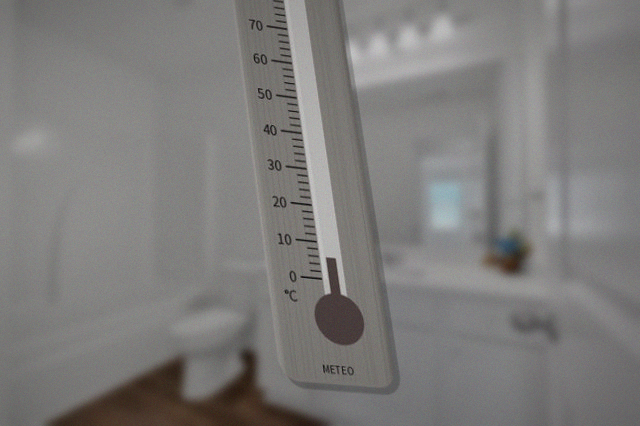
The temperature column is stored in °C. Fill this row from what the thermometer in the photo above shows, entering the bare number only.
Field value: 6
